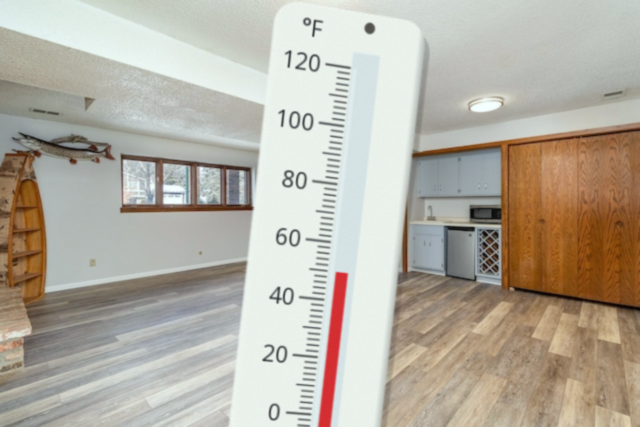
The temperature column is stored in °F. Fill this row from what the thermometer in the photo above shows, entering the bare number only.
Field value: 50
